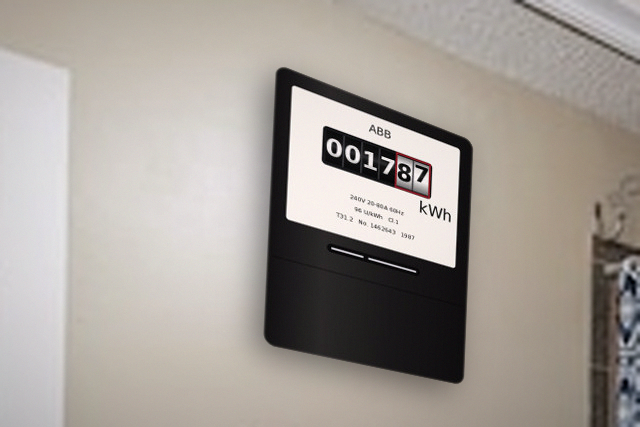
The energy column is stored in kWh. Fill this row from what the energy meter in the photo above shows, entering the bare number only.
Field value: 17.87
